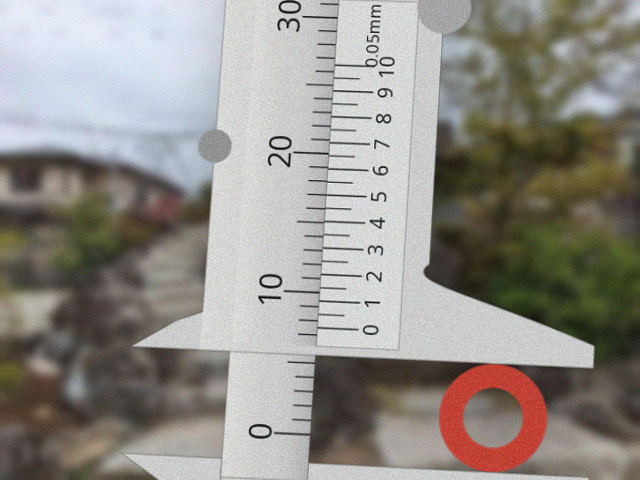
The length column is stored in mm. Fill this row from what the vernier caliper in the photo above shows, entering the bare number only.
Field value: 7.5
